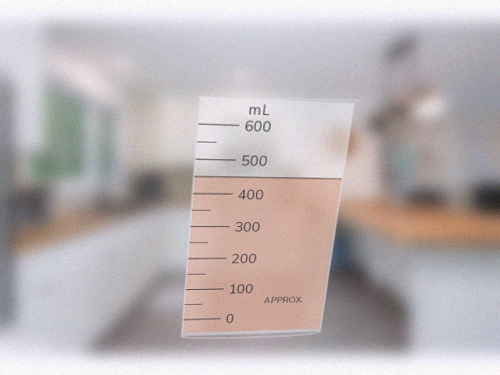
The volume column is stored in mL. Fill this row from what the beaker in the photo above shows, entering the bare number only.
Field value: 450
